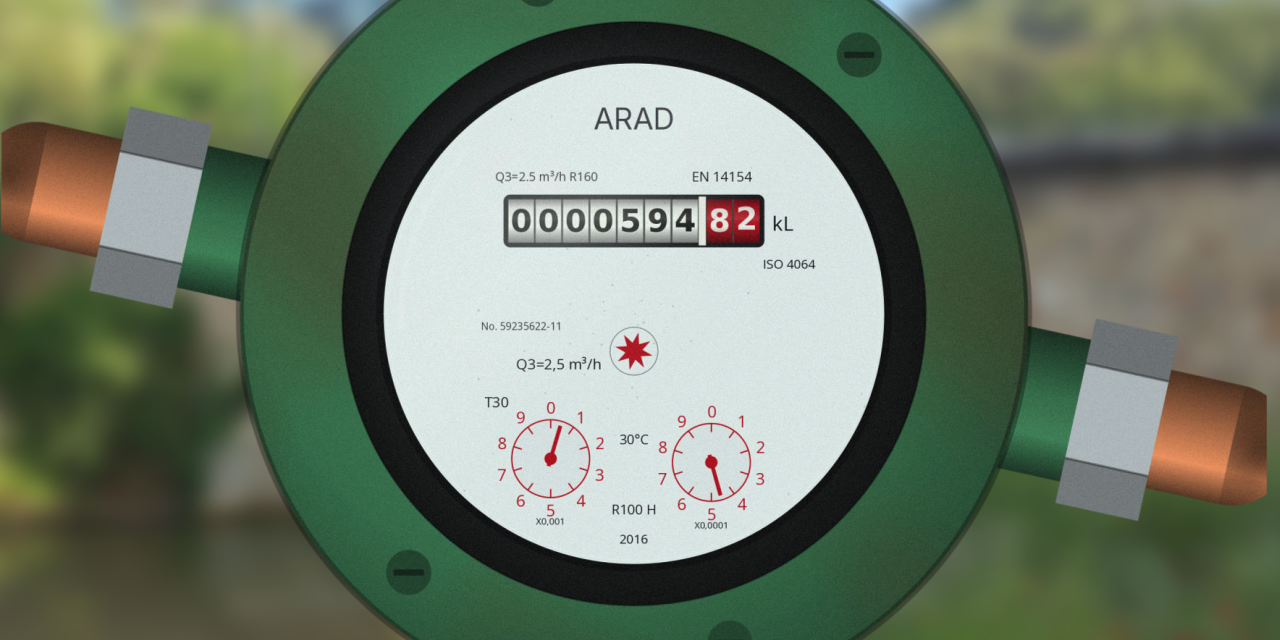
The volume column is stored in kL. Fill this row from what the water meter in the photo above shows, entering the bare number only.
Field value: 594.8204
